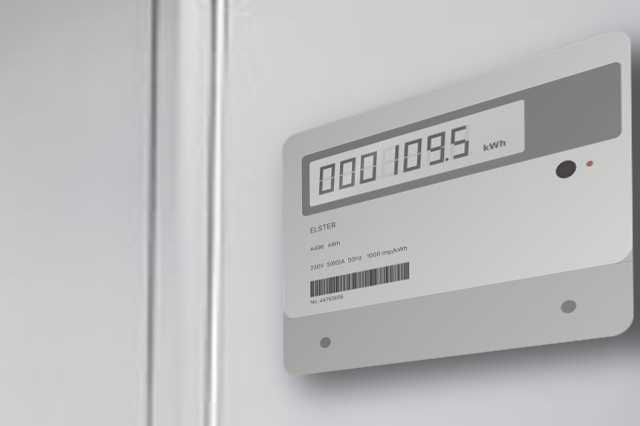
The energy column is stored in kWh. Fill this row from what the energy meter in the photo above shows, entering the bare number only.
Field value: 109.5
